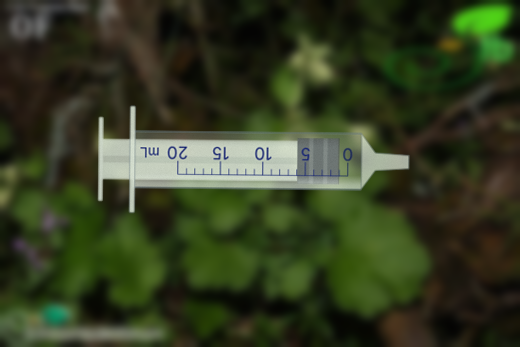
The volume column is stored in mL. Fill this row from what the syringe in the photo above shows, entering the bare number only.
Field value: 1
